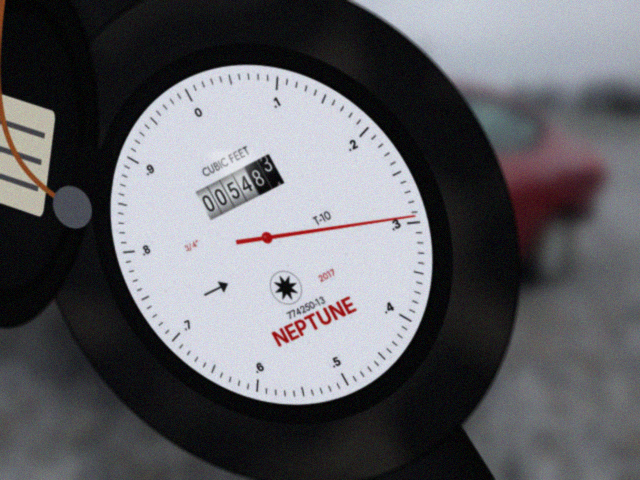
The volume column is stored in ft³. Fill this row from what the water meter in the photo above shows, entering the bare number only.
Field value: 5483.29
